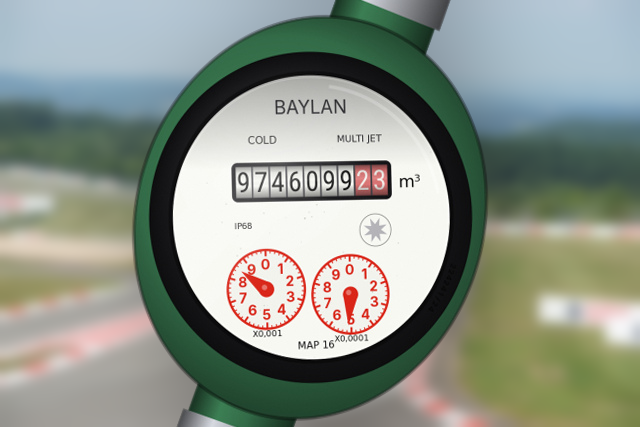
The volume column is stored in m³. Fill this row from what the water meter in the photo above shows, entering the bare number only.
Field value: 9746099.2385
